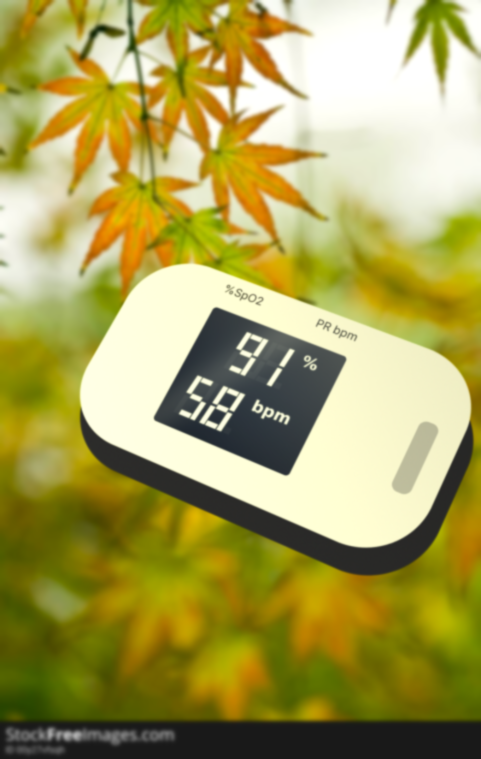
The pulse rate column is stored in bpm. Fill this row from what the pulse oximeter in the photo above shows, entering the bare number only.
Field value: 58
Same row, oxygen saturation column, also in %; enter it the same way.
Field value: 91
